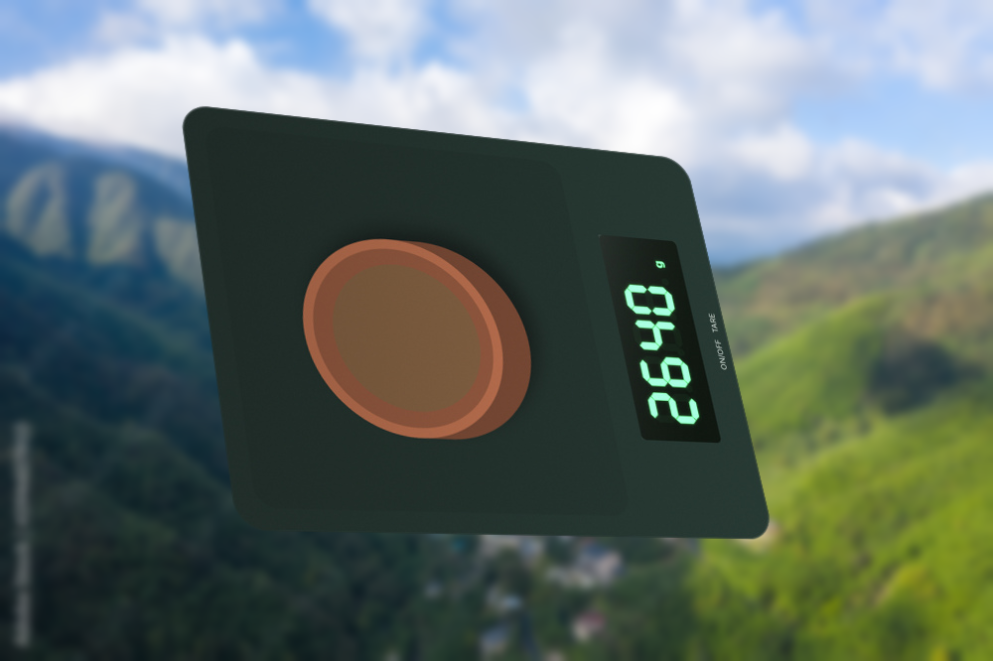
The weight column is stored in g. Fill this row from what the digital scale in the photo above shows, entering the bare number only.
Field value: 2640
